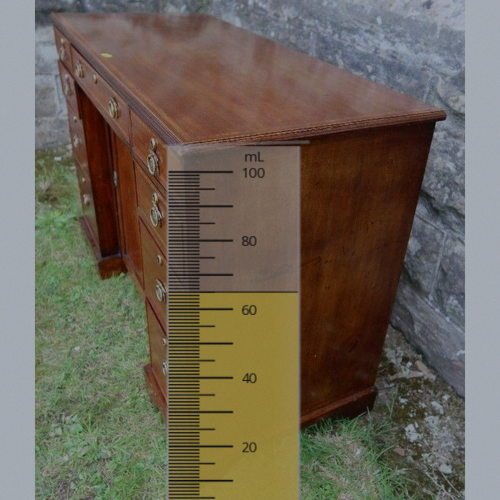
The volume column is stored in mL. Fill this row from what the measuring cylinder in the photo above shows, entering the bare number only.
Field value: 65
